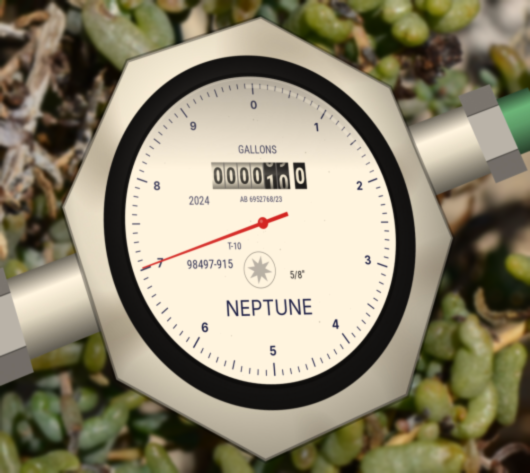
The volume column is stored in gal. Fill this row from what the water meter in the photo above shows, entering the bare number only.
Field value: 97.0
